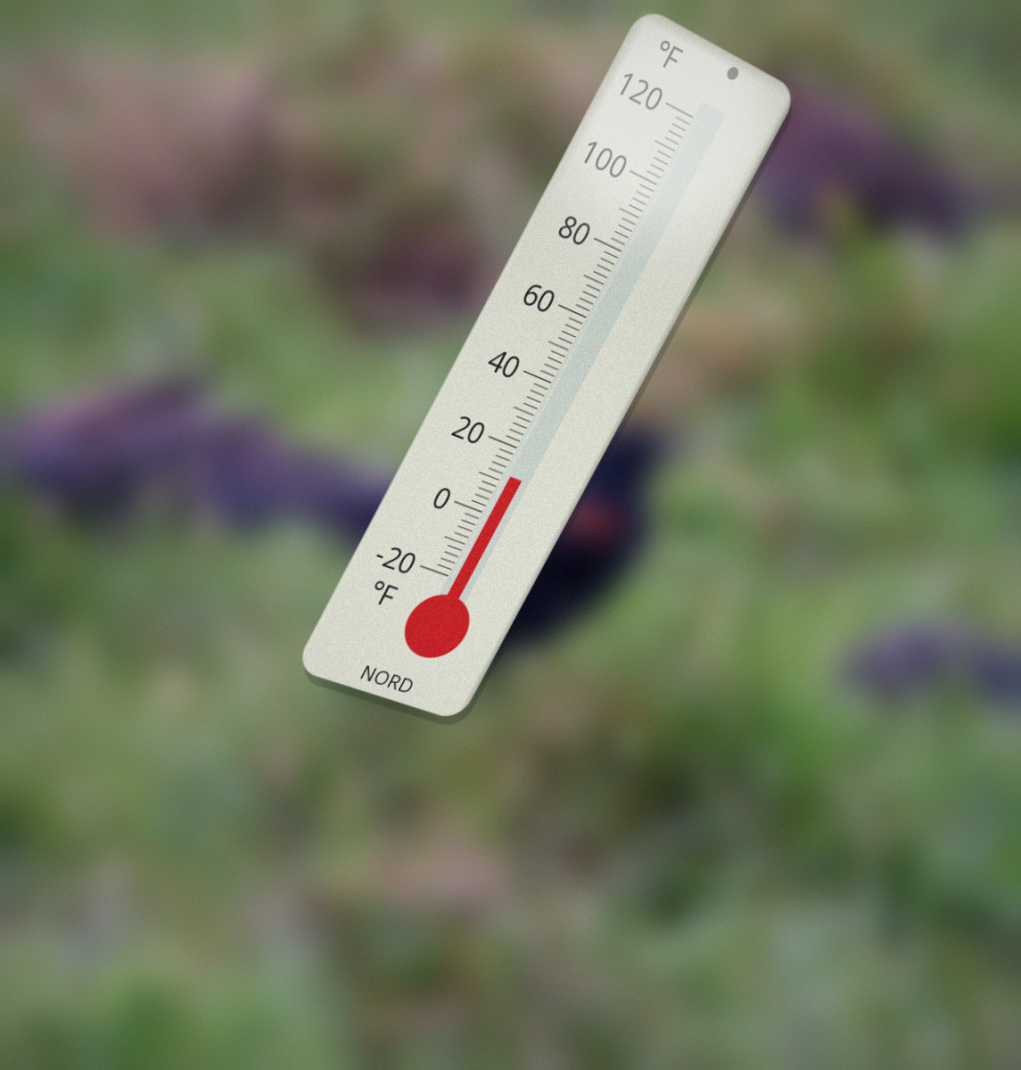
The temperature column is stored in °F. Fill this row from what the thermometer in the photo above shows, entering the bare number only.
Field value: 12
